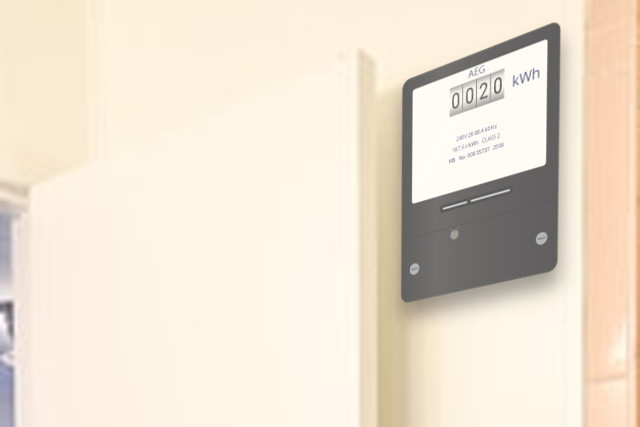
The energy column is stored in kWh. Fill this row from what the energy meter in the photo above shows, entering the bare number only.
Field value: 20
